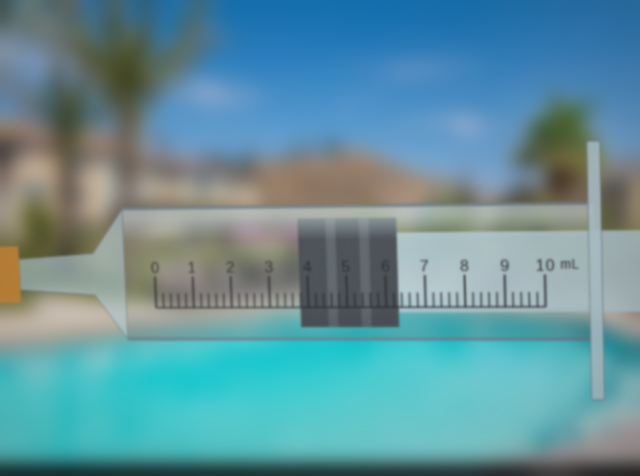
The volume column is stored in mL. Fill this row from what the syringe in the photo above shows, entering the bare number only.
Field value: 3.8
